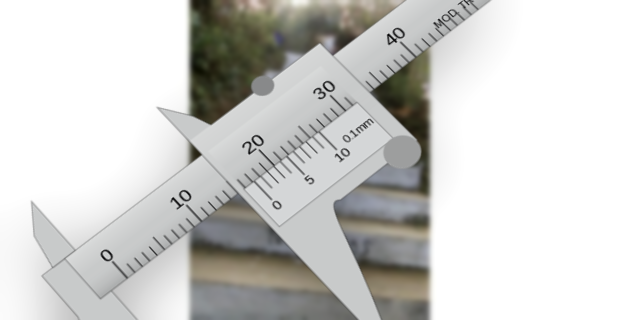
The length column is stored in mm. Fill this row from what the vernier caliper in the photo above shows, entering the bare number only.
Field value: 17.2
